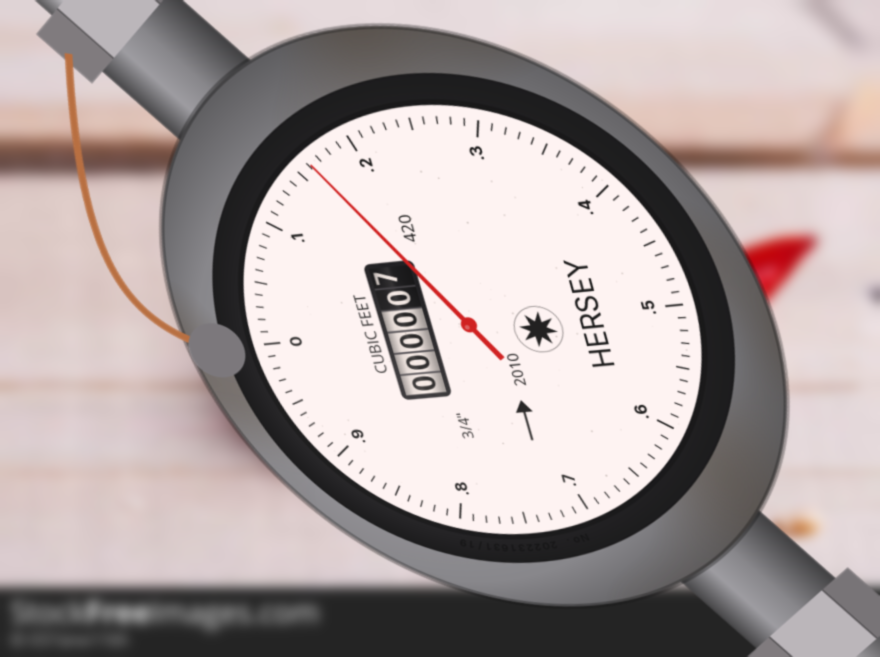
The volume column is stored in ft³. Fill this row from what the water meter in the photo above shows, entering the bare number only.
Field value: 7.16
